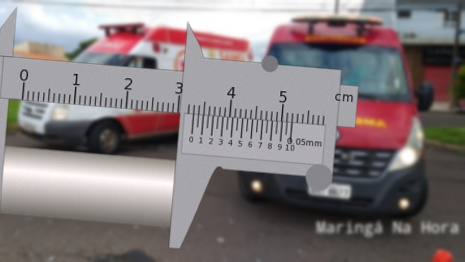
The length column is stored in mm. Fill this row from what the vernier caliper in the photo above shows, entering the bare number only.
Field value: 33.0
